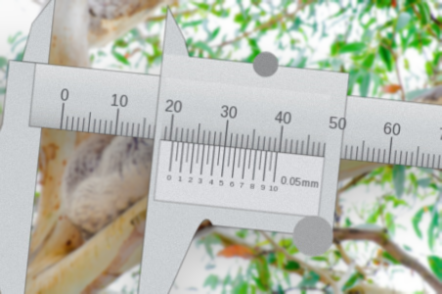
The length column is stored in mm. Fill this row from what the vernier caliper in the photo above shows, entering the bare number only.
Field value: 20.5
